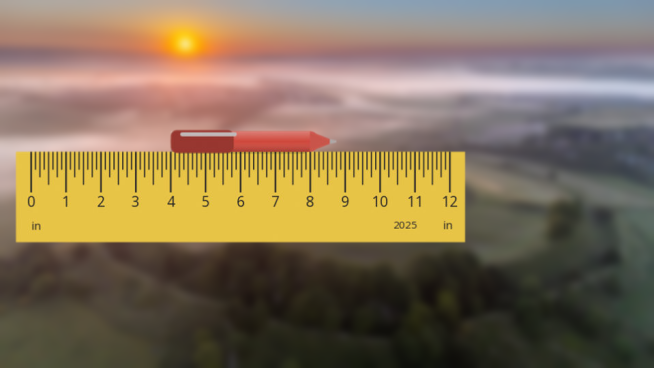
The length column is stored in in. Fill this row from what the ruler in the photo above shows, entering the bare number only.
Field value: 4.75
